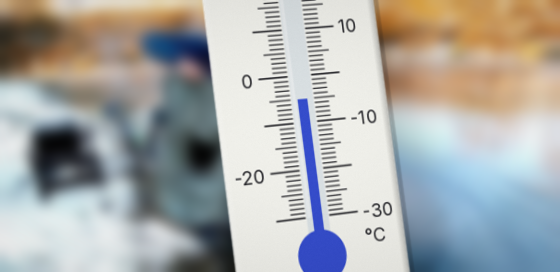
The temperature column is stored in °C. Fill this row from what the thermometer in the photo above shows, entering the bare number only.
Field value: -5
